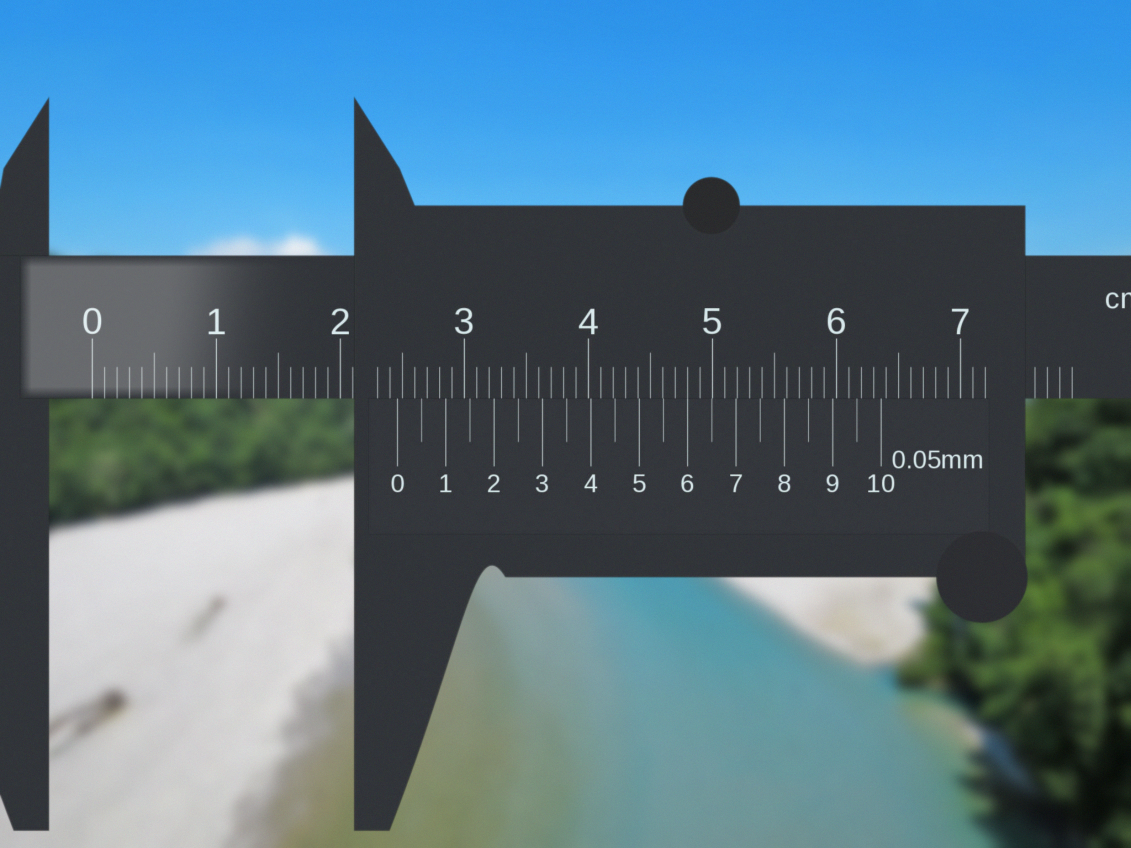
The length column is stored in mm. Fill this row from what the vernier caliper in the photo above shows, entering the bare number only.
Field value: 24.6
